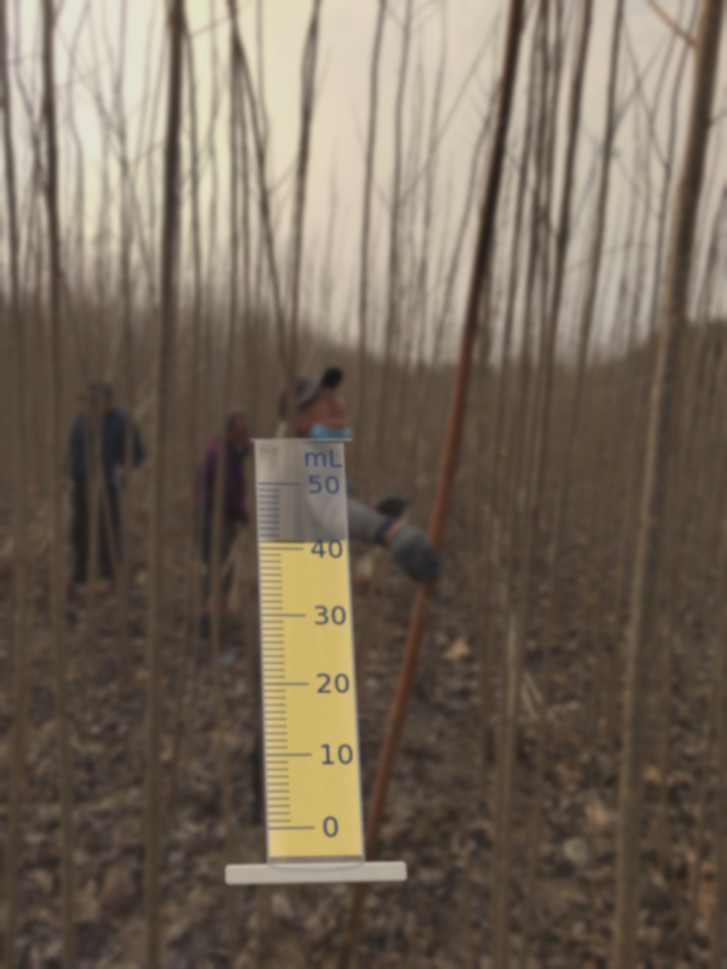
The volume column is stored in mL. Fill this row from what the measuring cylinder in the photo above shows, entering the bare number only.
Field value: 41
